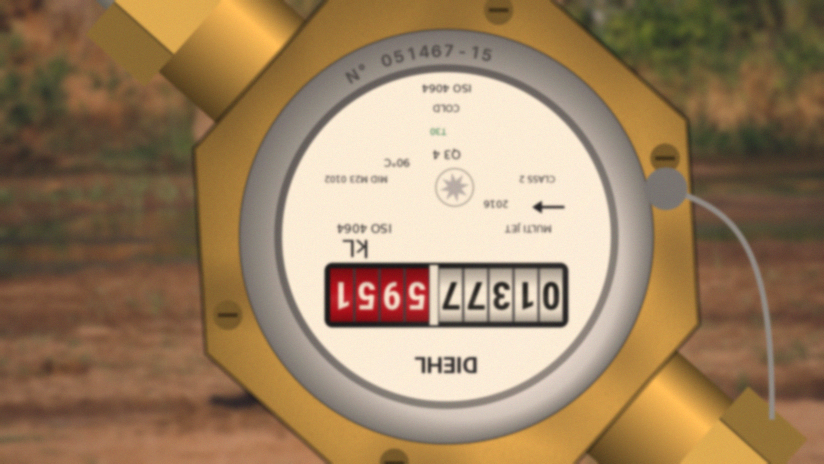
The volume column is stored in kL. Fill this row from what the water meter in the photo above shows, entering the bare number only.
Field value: 1377.5951
